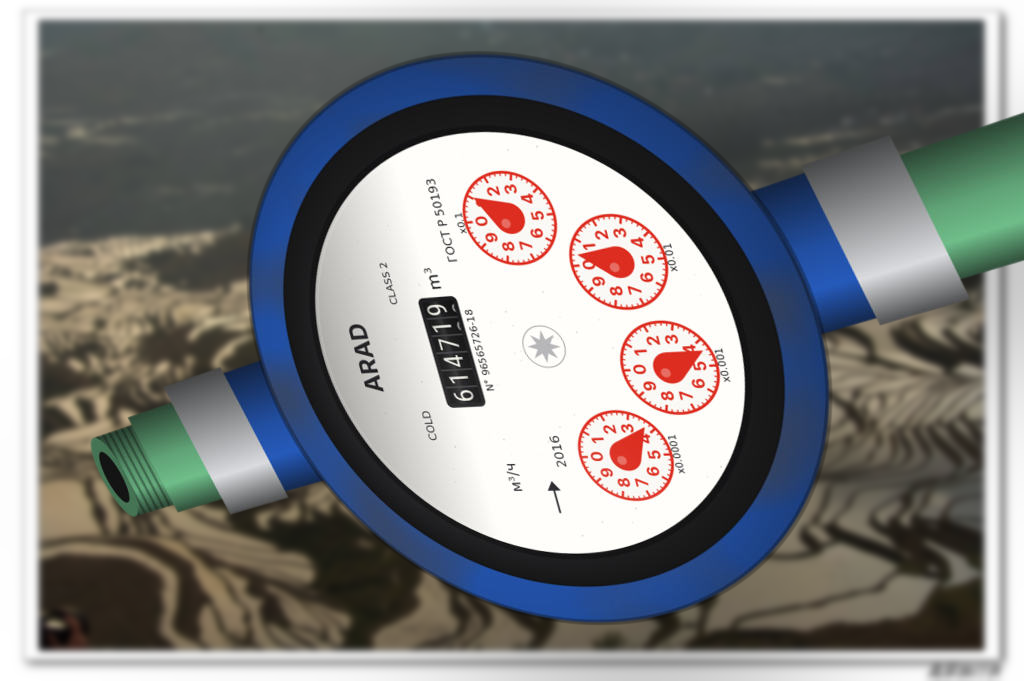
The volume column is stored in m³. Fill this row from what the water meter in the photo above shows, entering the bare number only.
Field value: 614719.1043
